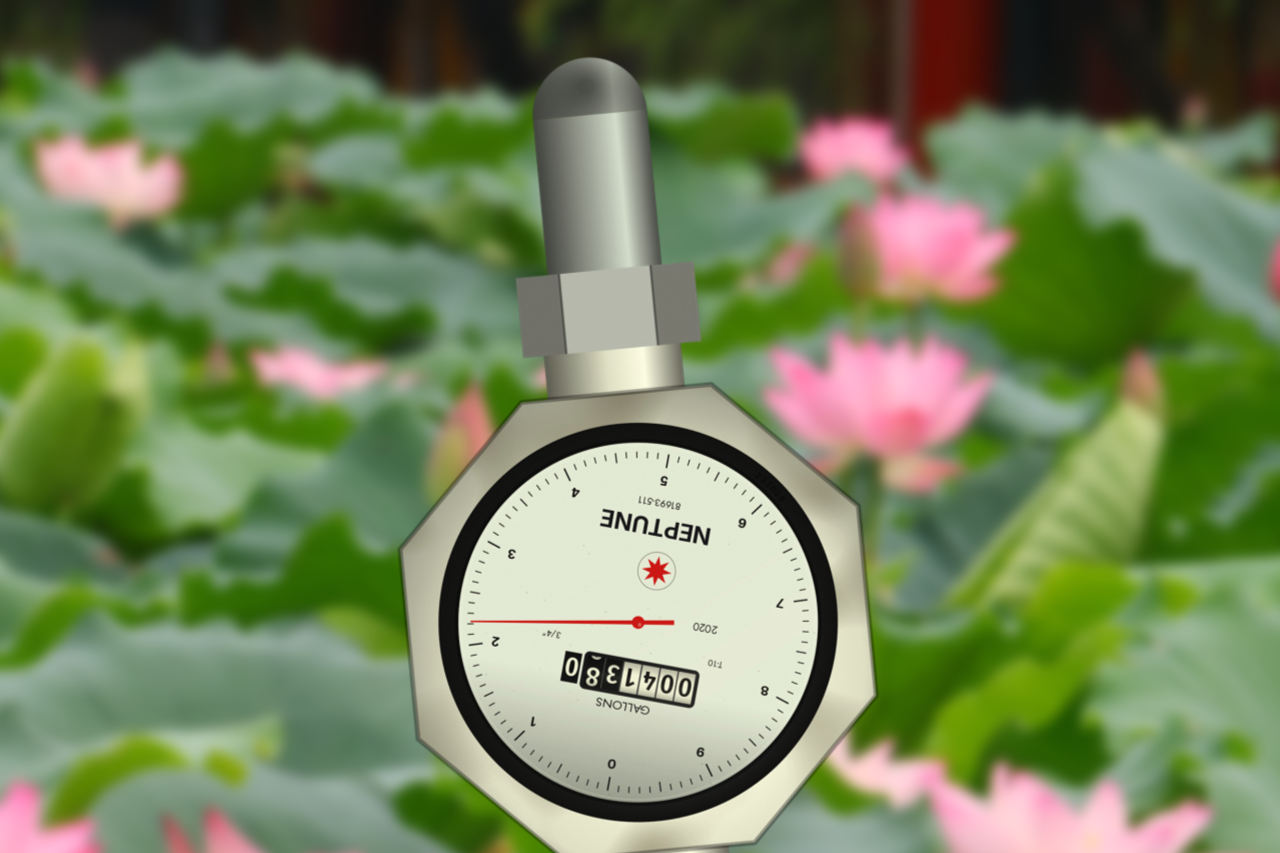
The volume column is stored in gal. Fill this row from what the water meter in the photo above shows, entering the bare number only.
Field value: 41382.2
